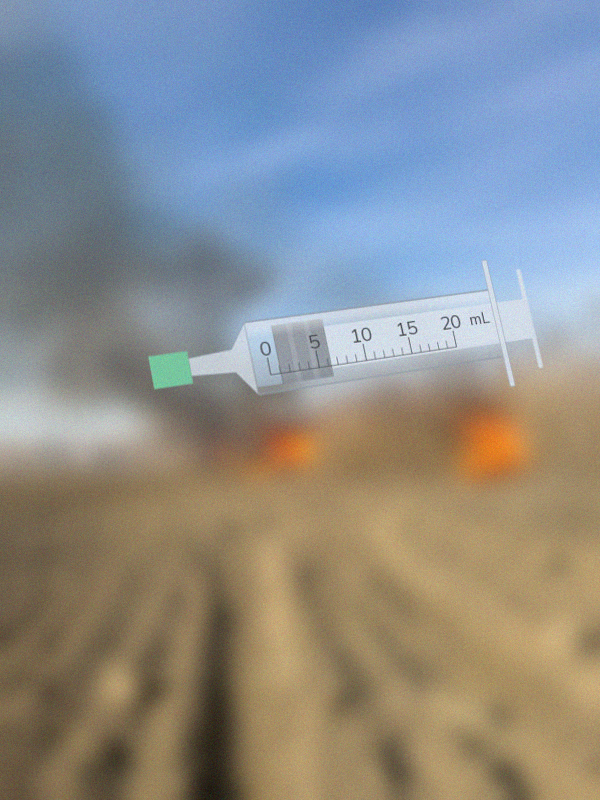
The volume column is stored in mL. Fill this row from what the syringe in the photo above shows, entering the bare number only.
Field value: 1
